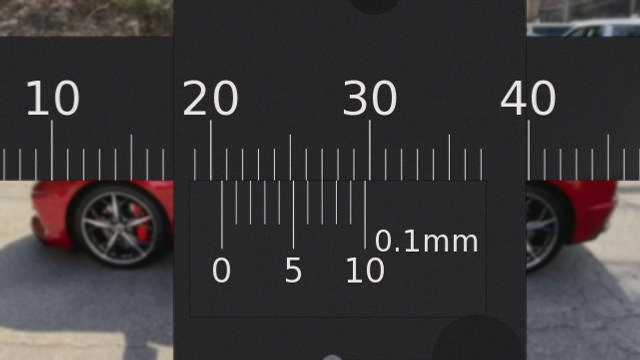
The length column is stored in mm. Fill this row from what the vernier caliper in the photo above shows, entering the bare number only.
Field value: 20.7
